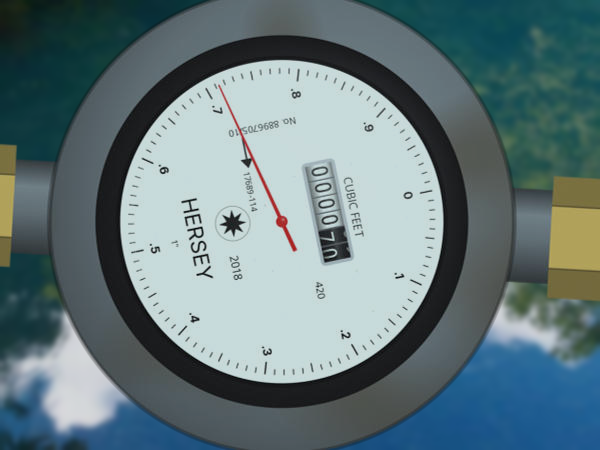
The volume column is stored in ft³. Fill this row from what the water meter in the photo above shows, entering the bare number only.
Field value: 69.71
